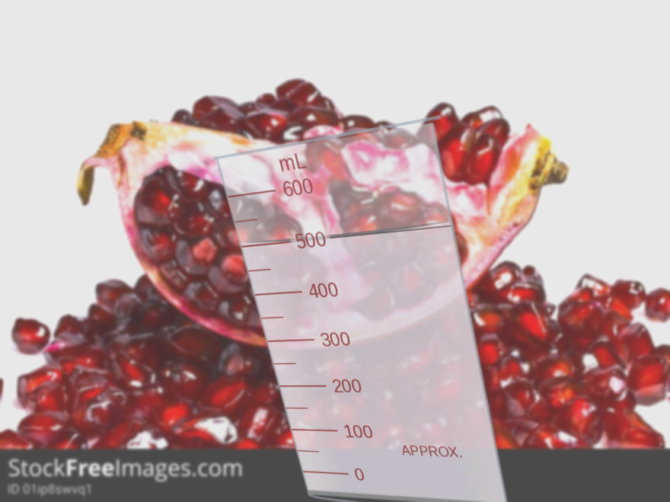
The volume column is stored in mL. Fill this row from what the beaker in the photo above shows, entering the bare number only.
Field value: 500
